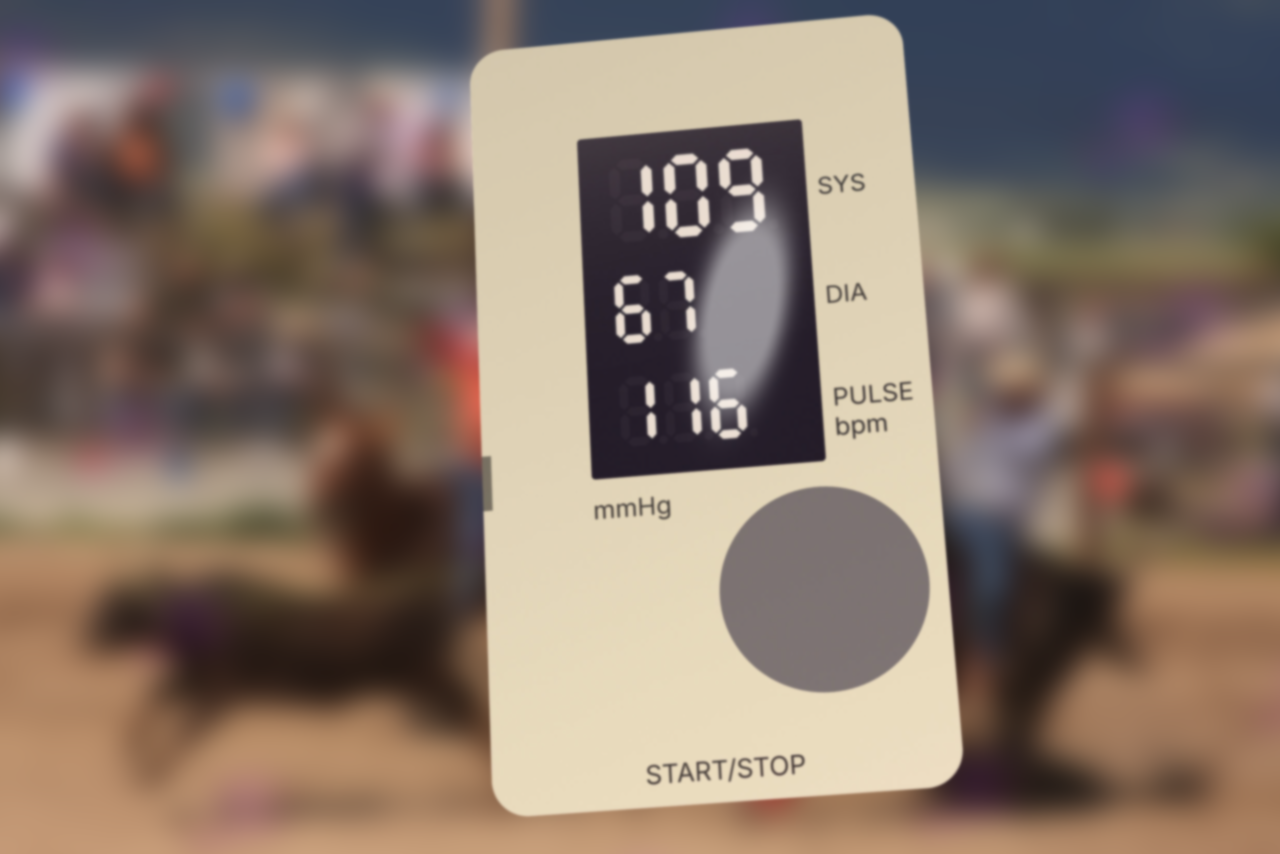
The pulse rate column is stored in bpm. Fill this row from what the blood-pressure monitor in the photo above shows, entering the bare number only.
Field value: 116
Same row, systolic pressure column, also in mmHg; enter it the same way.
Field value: 109
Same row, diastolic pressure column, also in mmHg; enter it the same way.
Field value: 67
